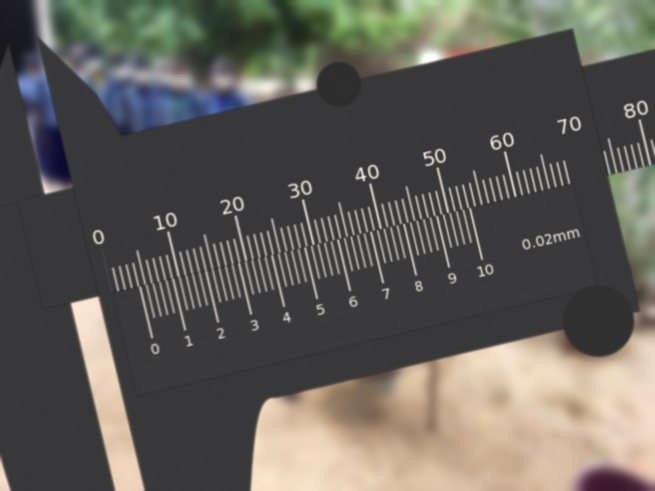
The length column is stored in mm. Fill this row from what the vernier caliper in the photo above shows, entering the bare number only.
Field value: 4.2
